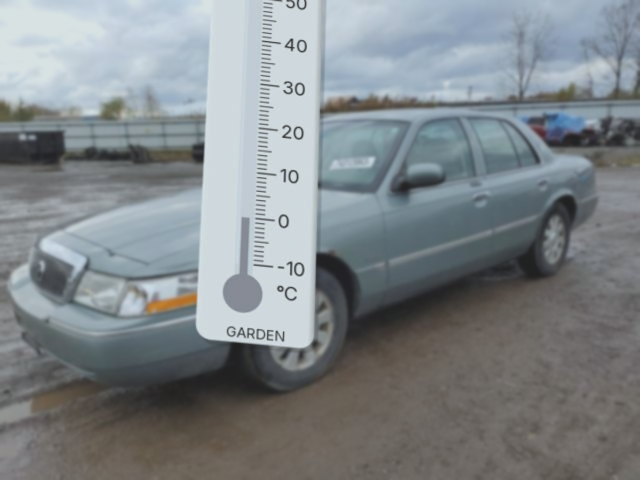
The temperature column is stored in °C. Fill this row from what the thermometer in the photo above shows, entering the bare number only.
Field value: 0
